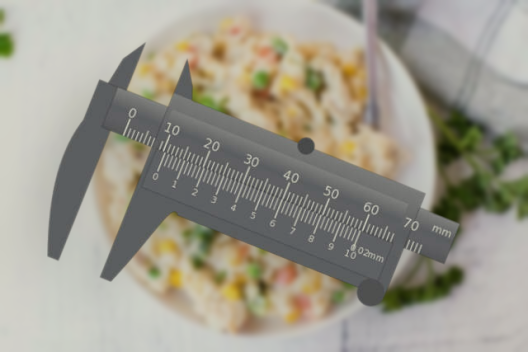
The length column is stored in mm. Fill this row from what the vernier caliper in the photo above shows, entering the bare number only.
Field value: 10.5
